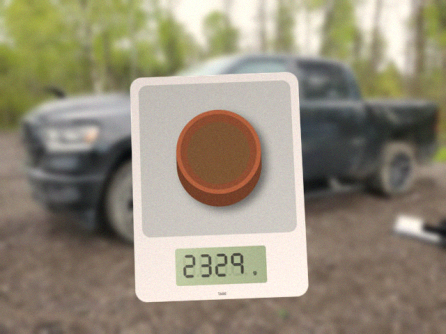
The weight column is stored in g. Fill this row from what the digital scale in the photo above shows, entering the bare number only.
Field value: 2329
